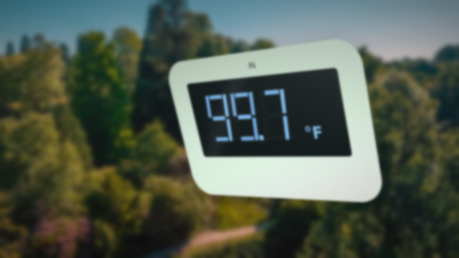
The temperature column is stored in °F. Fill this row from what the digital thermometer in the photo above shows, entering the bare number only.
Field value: 99.7
